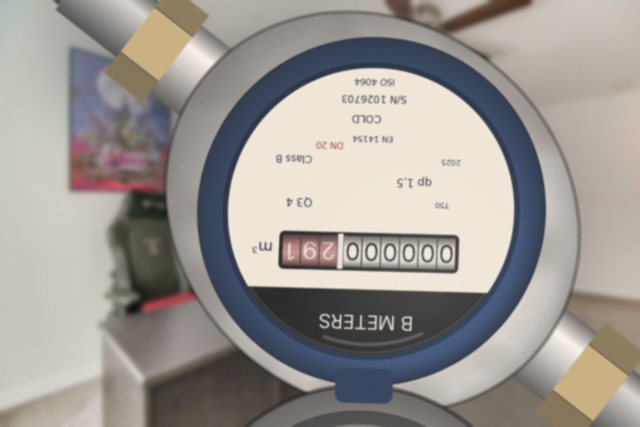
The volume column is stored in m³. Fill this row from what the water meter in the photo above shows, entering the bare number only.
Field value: 0.291
